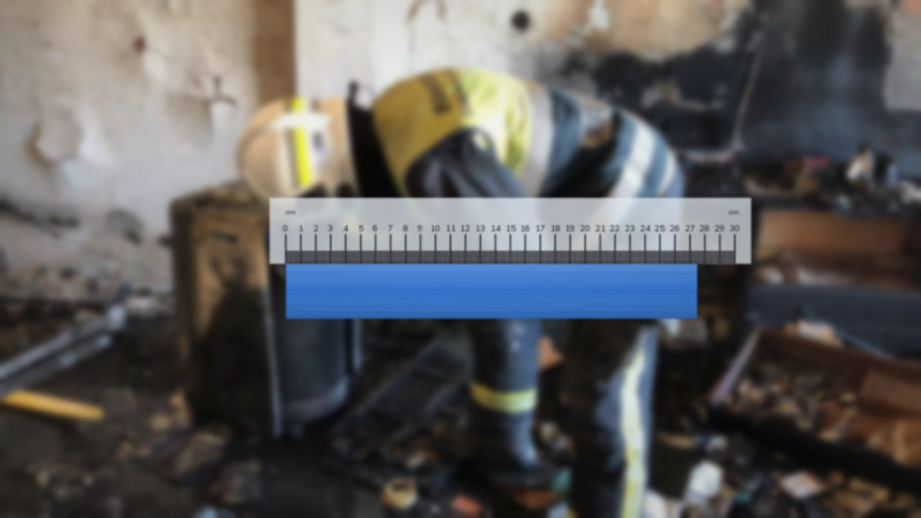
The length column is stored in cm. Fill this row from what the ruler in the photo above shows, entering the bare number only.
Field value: 27.5
